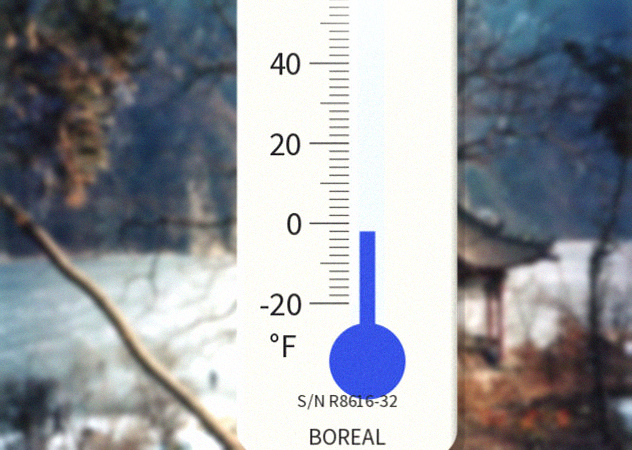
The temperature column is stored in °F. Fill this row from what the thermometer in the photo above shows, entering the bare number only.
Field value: -2
